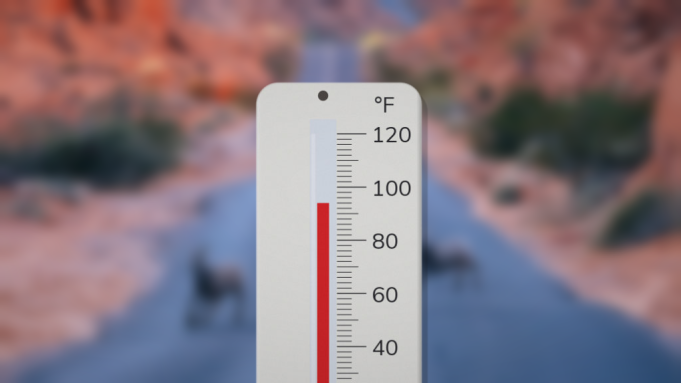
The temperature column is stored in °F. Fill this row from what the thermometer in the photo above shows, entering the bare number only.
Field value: 94
